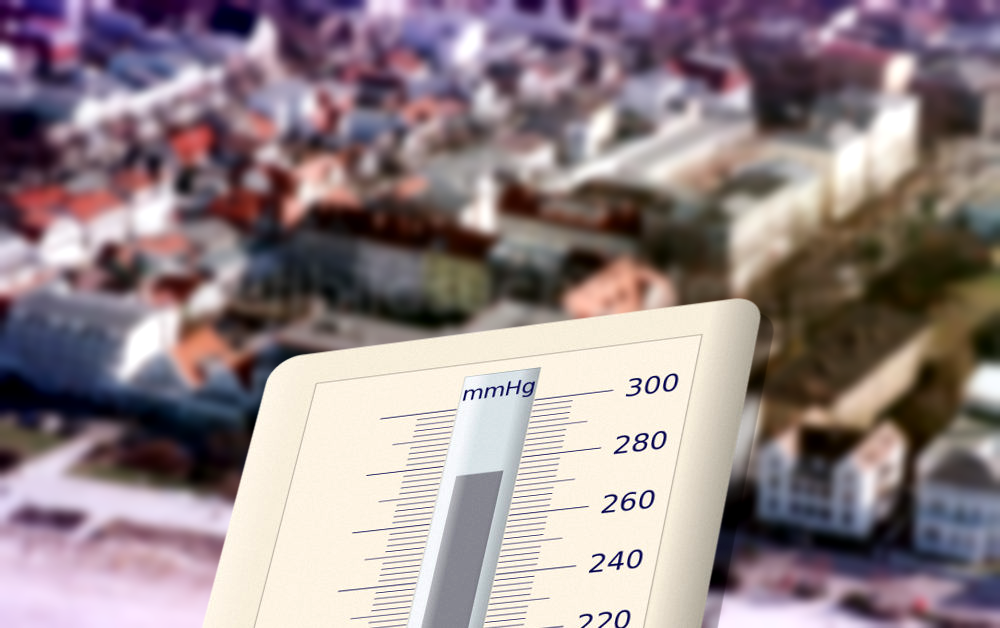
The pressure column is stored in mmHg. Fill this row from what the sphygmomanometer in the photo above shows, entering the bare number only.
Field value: 276
